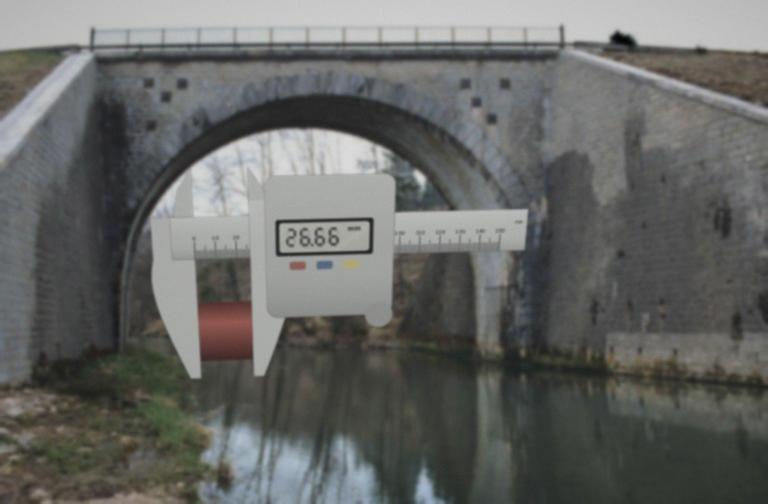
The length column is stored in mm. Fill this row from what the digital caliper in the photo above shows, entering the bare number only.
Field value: 26.66
